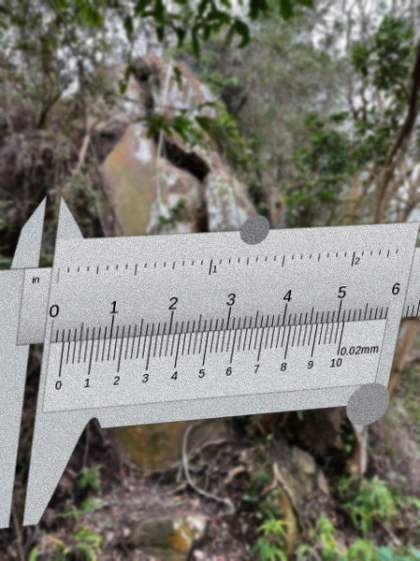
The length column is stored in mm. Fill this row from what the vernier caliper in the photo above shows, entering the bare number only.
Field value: 2.2
